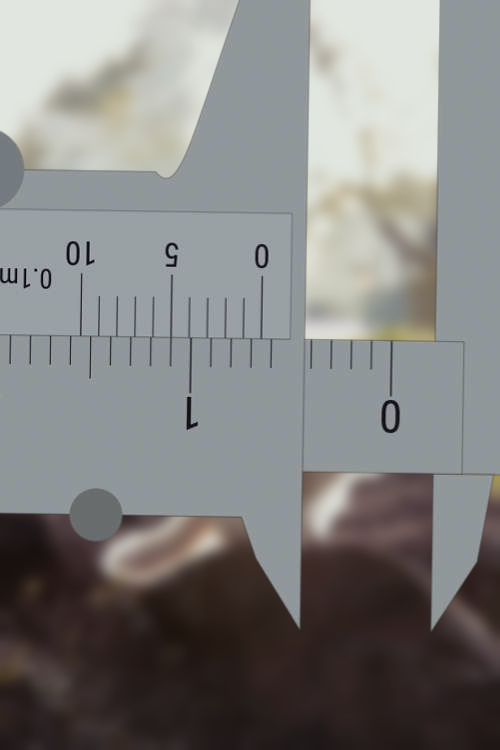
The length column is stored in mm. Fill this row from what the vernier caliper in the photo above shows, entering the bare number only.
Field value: 6.5
